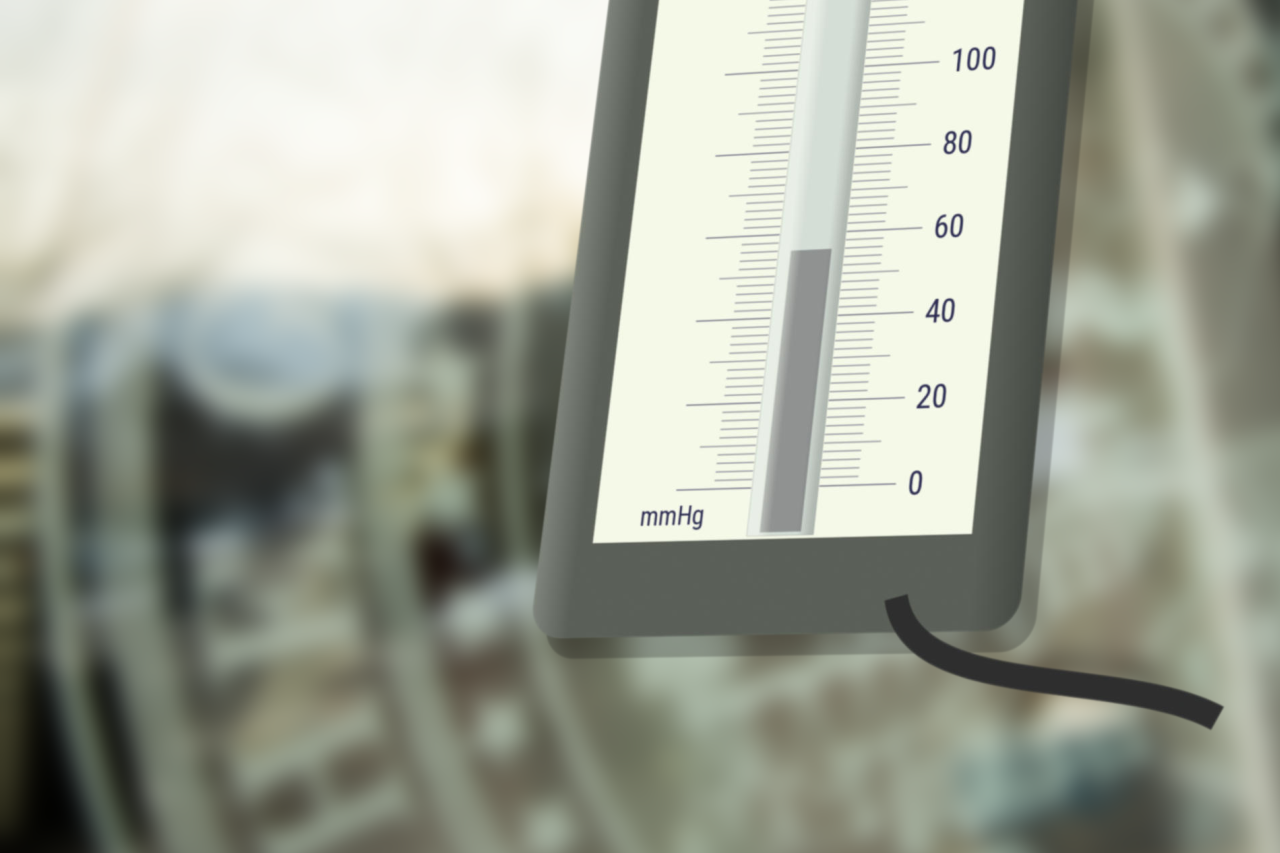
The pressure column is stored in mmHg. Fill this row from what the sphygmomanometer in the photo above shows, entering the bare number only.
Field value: 56
